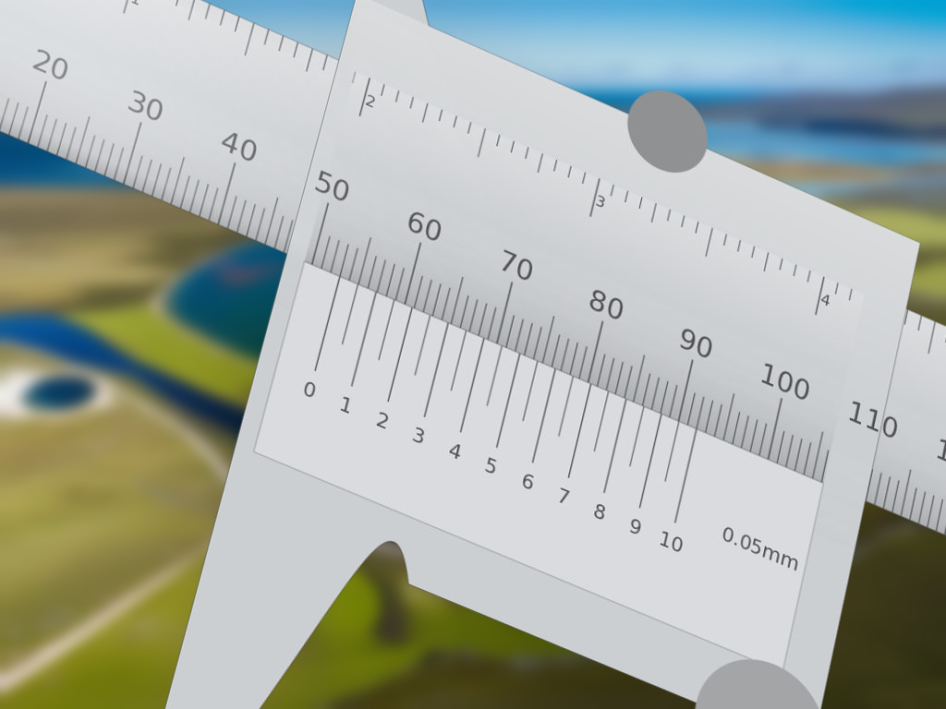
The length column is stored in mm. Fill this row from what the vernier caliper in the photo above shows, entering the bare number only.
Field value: 53.0
